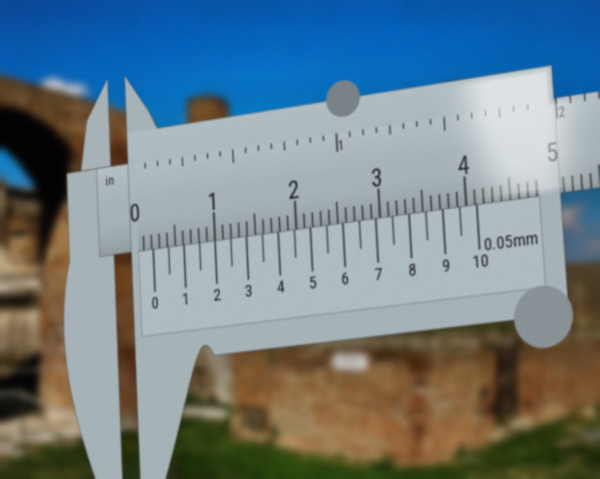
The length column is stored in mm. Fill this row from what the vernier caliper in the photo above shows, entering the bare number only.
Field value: 2.2
